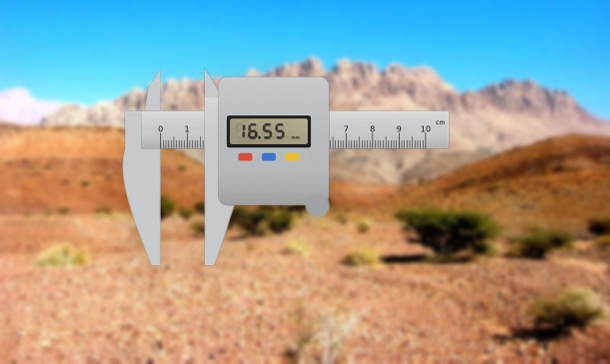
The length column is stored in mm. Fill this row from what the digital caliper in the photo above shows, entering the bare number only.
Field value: 16.55
